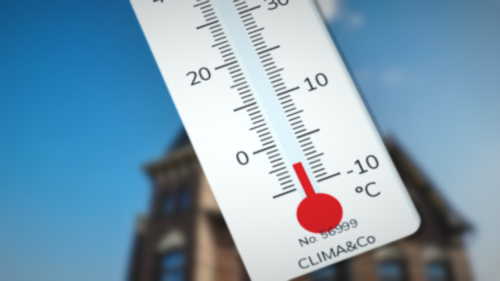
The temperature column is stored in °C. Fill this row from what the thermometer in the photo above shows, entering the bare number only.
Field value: -5
